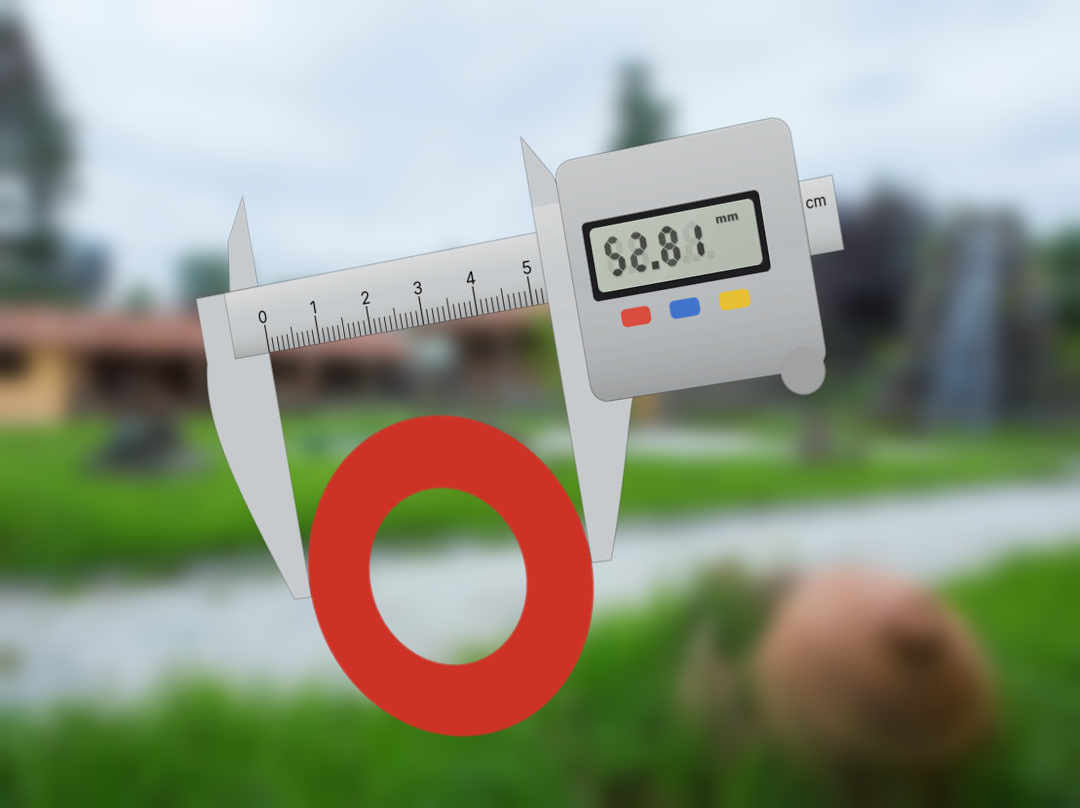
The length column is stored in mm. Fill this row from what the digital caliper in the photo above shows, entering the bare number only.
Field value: 52.81
